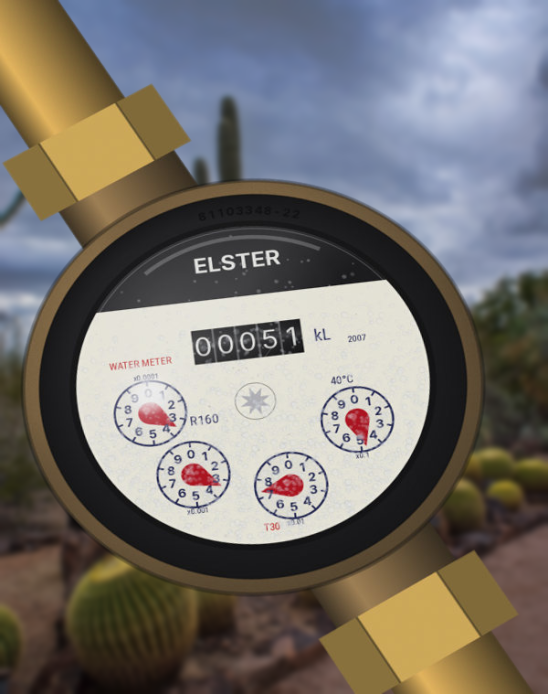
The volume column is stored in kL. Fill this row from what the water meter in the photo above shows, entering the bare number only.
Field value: 51.4733
